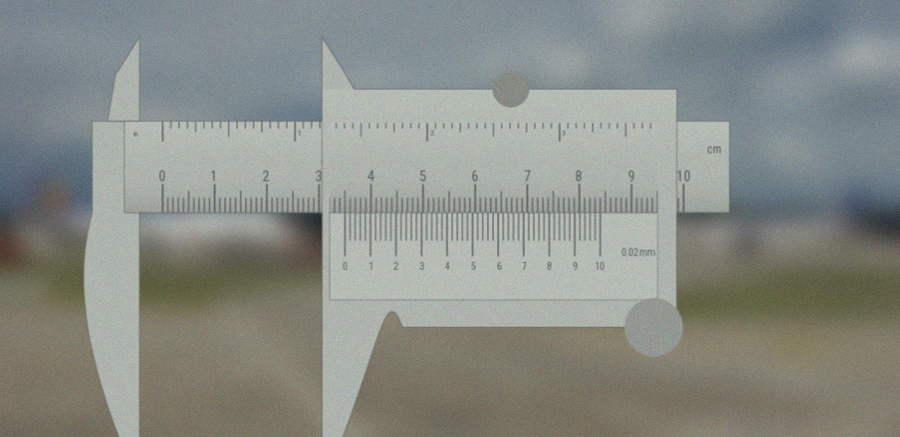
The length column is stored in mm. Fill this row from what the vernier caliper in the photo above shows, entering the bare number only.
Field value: 35.0
